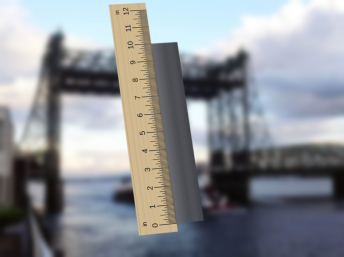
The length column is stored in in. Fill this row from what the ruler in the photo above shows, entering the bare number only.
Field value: 10
